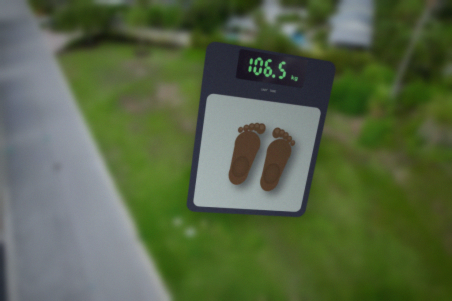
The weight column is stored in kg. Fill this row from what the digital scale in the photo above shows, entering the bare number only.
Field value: 106.5
